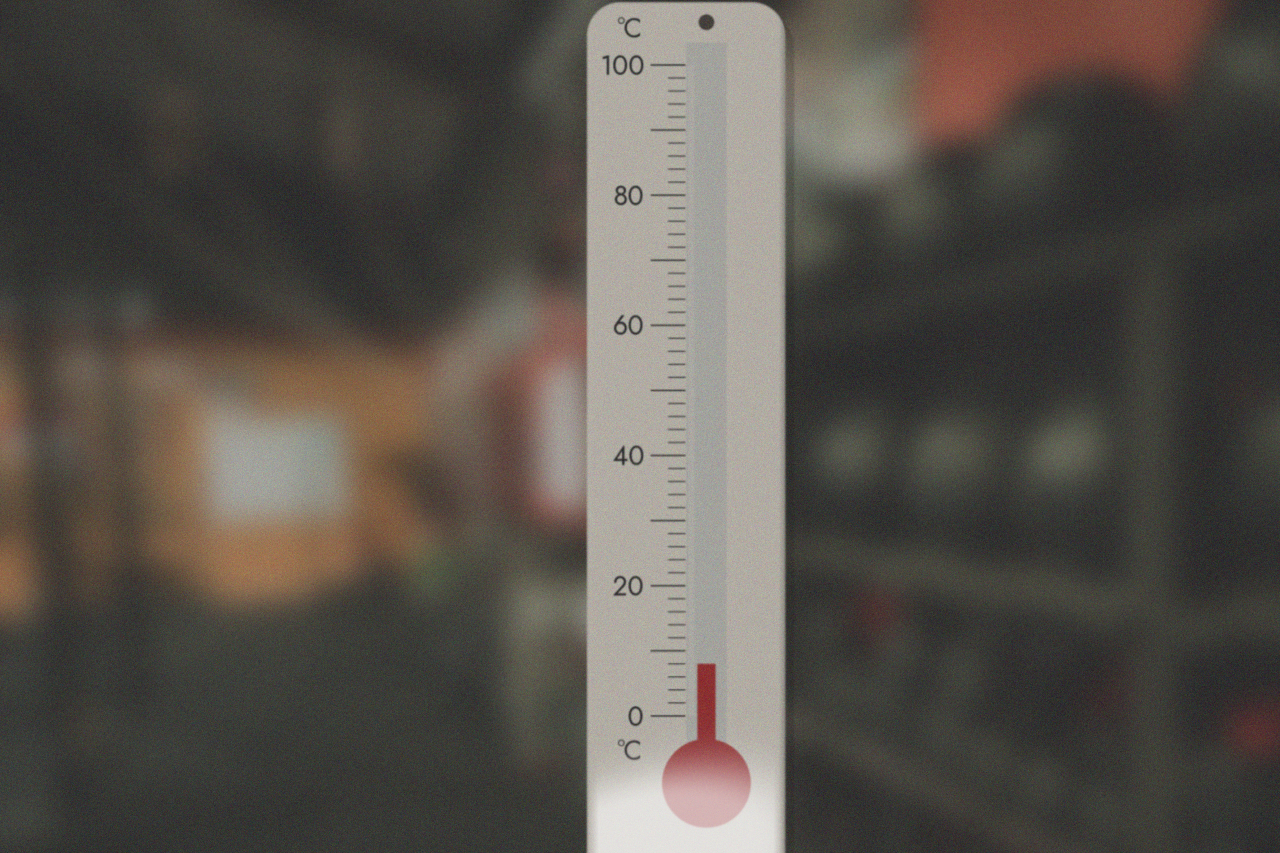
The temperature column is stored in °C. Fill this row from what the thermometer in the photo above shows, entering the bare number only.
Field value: 8
